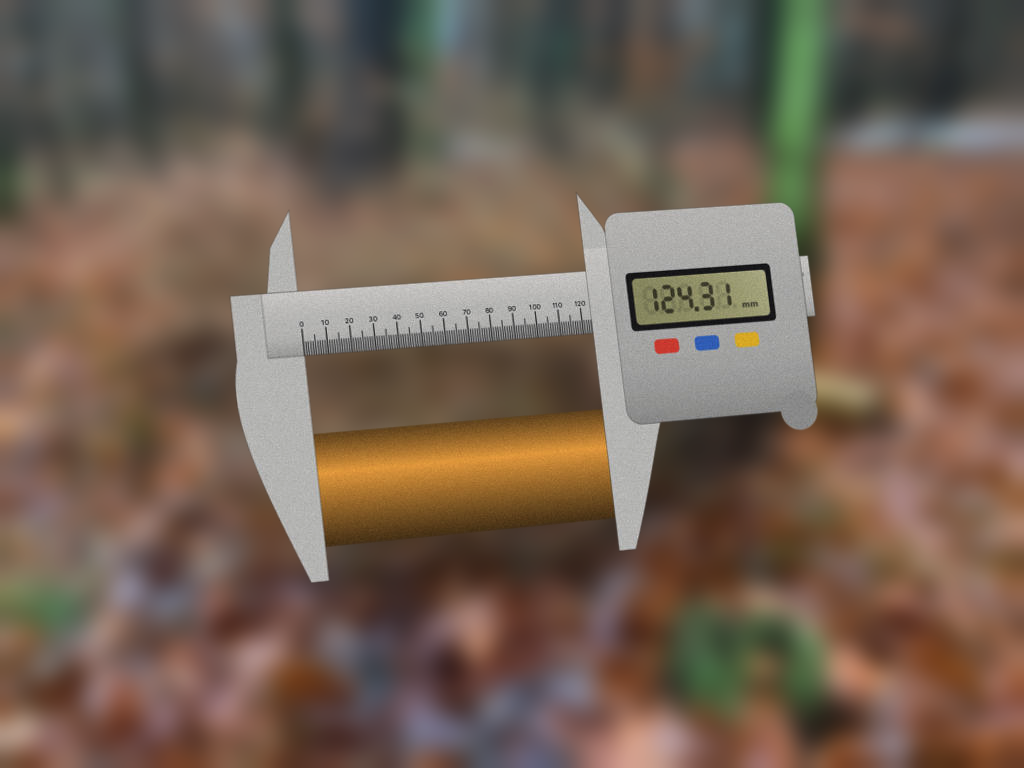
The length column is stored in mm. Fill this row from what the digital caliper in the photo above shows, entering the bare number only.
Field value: 124.31
